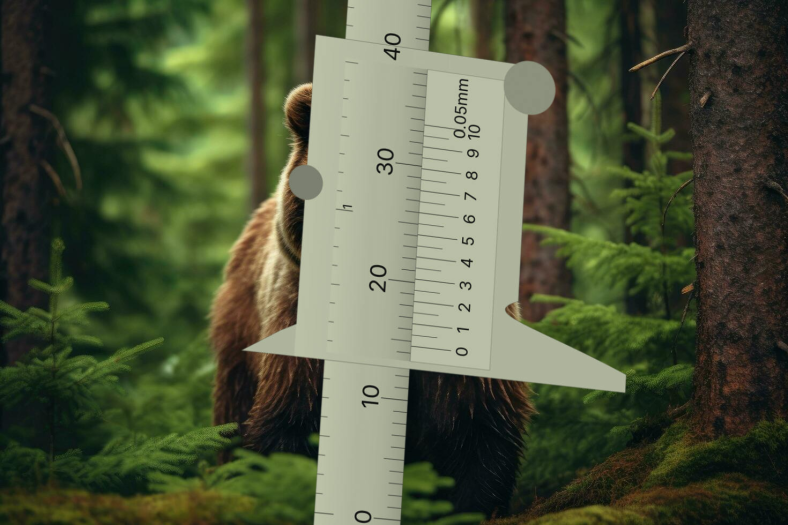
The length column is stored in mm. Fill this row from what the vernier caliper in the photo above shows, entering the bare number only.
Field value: 14.6
